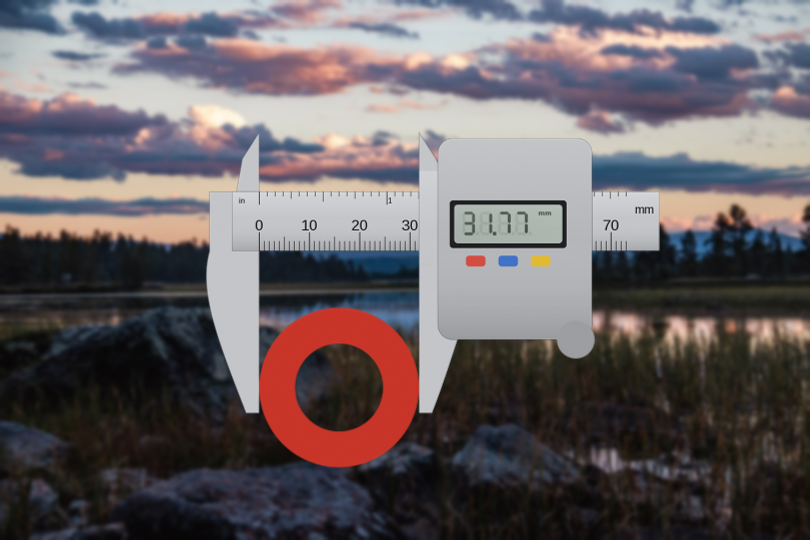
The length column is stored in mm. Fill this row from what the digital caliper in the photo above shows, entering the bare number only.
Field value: 31.77
